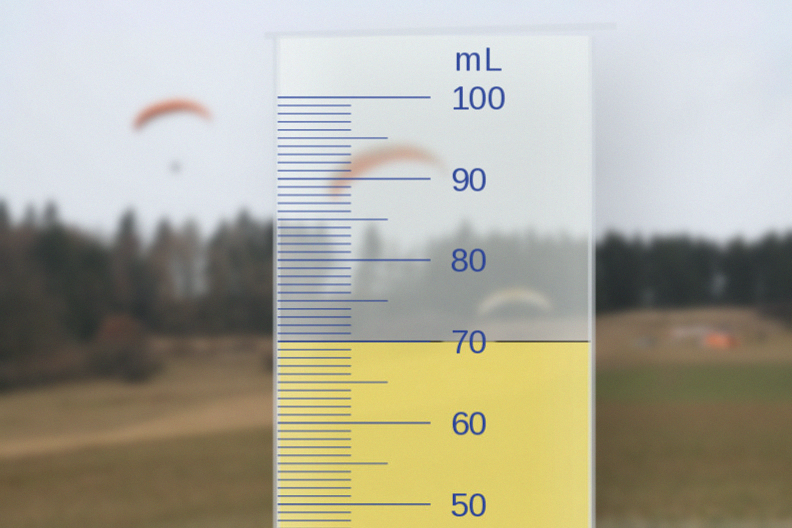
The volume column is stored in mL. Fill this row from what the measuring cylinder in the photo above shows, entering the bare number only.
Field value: 70
